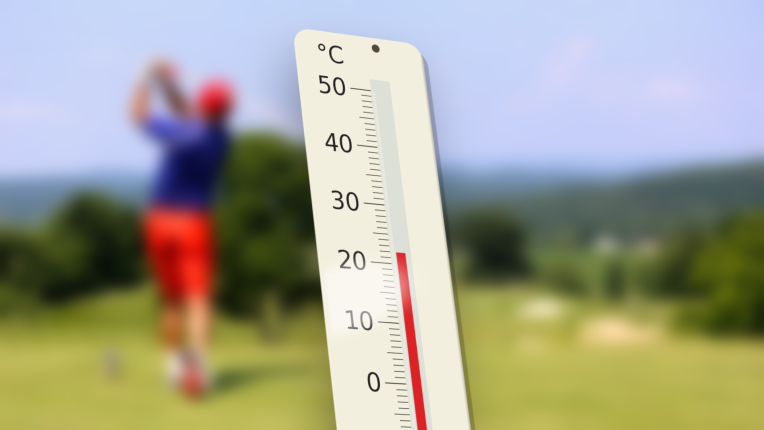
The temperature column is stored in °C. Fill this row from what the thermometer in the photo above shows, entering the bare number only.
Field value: 22
